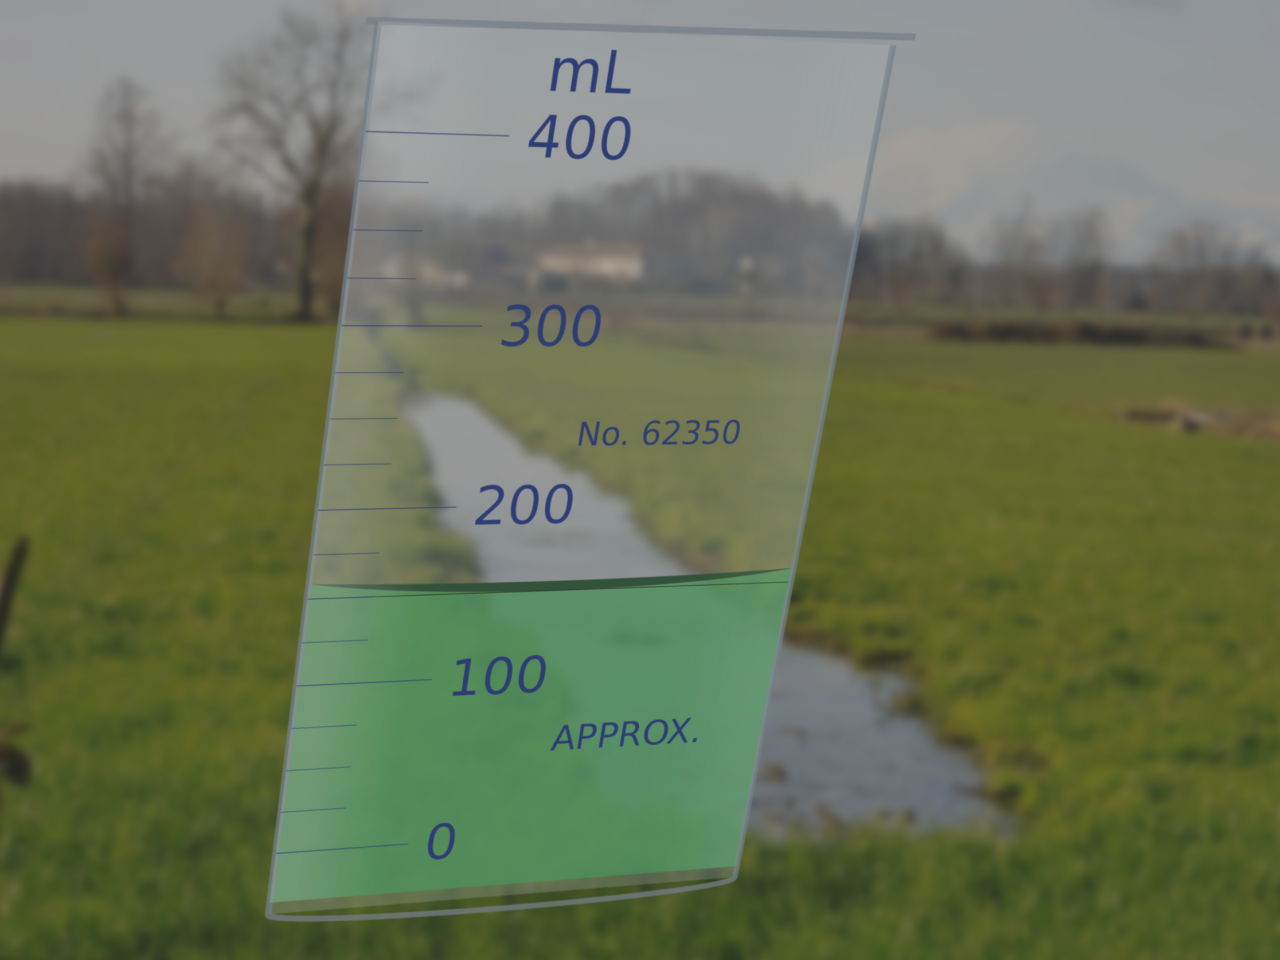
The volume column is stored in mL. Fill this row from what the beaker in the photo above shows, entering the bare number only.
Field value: 150
